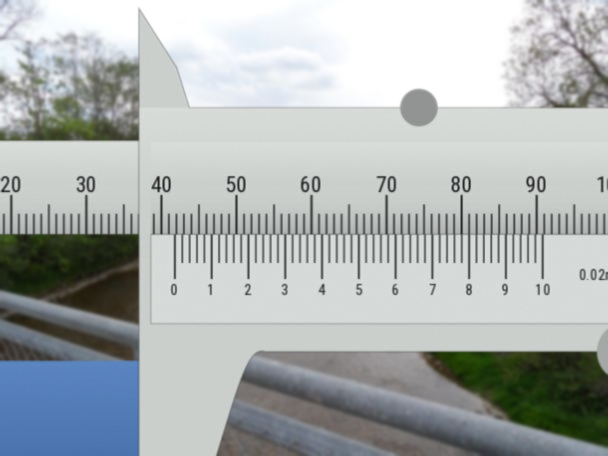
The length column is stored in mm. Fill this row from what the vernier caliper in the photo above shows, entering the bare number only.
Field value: 41.8
